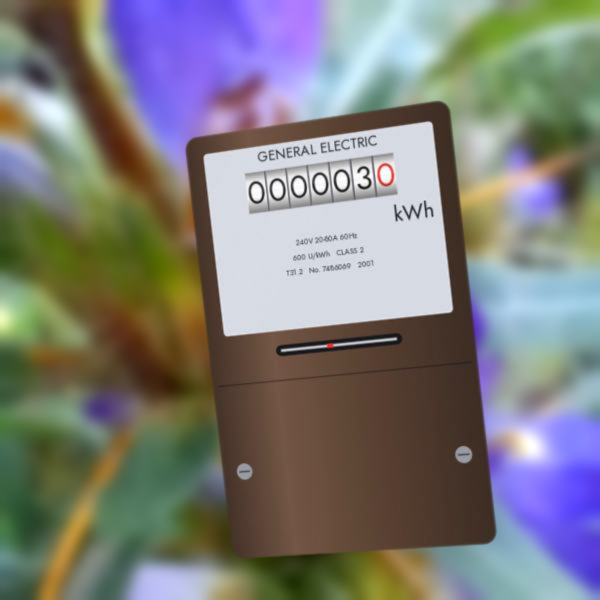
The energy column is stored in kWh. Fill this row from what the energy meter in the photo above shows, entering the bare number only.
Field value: 3.0
